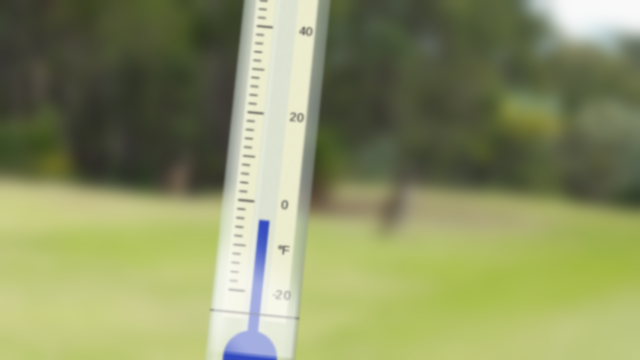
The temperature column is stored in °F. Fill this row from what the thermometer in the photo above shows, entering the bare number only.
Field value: -4
